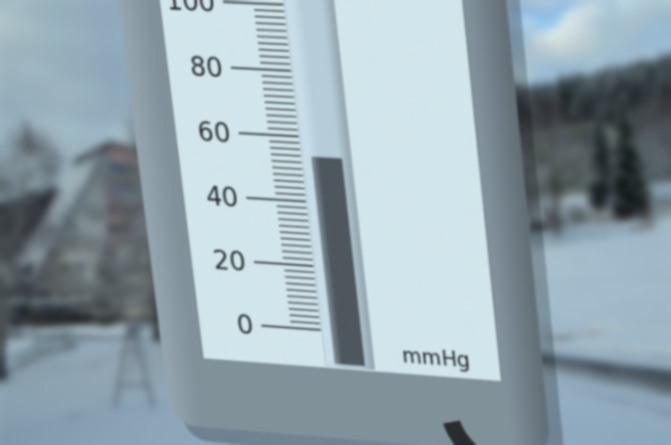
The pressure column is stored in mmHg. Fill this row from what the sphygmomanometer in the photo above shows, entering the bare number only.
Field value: 54
